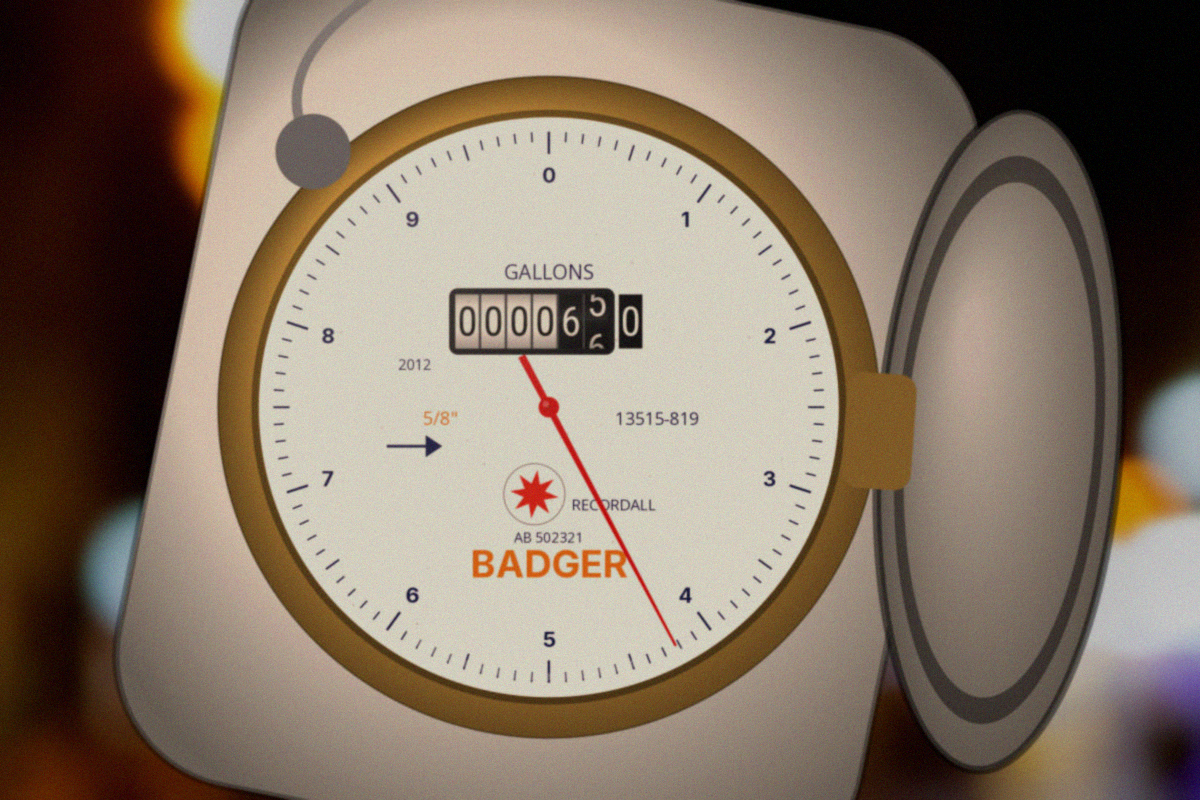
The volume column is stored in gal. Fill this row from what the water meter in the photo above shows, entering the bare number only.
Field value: 654.2
